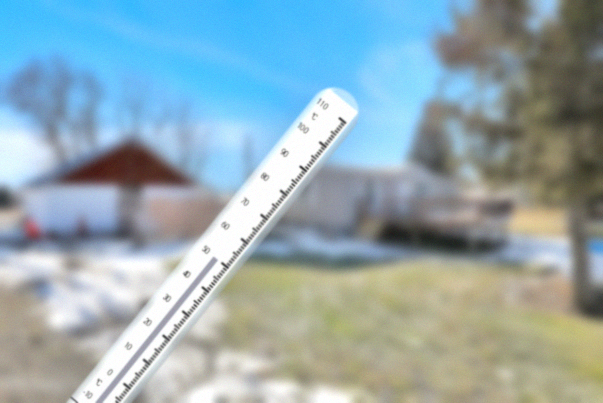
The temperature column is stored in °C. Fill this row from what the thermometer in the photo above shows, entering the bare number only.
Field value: 50
